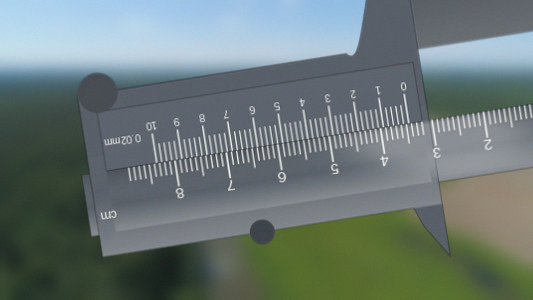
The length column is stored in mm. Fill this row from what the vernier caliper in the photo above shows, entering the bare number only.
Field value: 34.5
